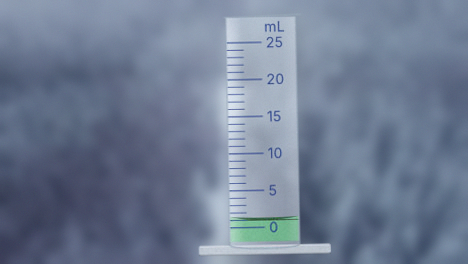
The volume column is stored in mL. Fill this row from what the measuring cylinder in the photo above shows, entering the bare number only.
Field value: 1
